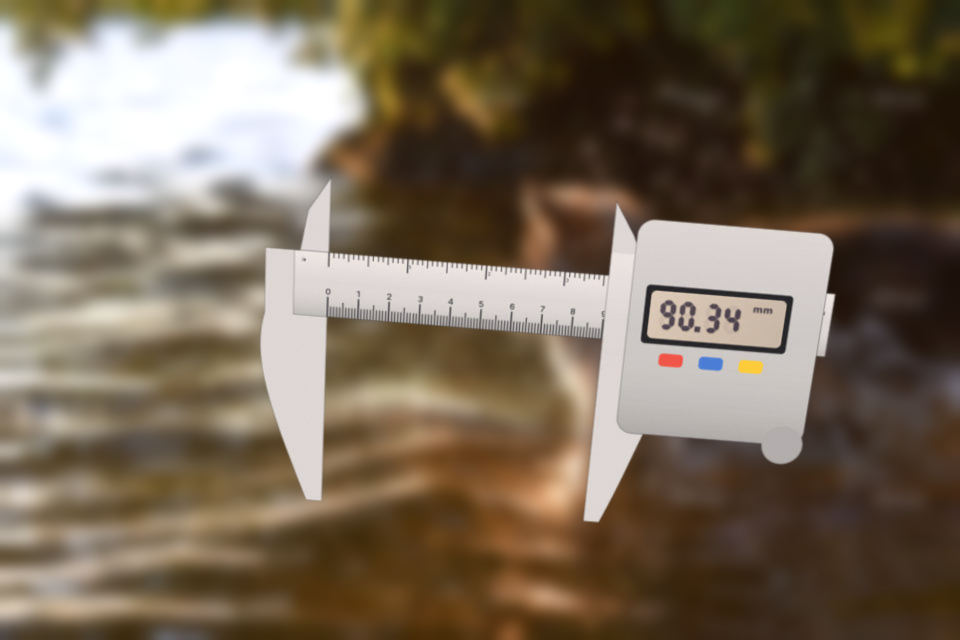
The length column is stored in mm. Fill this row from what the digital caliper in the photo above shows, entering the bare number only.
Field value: 90.34
